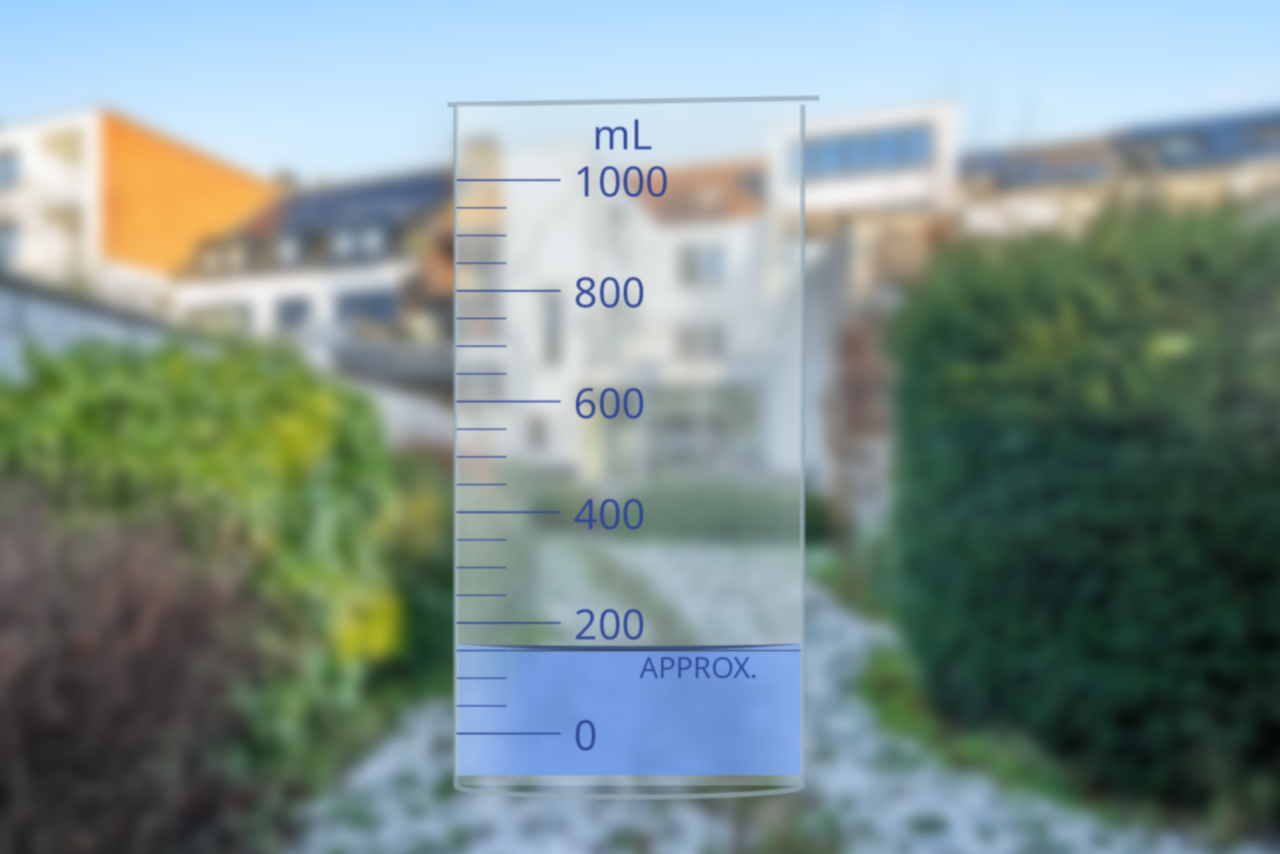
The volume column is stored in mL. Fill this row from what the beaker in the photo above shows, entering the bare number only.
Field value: 150
